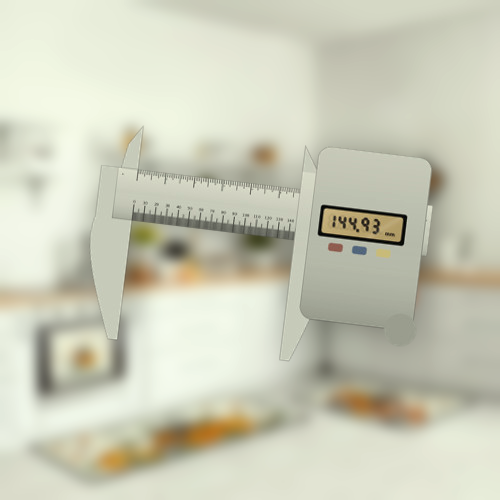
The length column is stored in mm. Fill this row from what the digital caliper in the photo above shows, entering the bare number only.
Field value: 144.93
